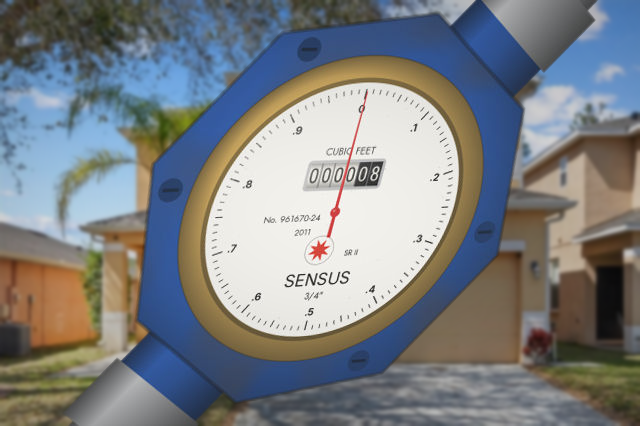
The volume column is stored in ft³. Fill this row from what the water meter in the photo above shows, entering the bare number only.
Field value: 8.00
